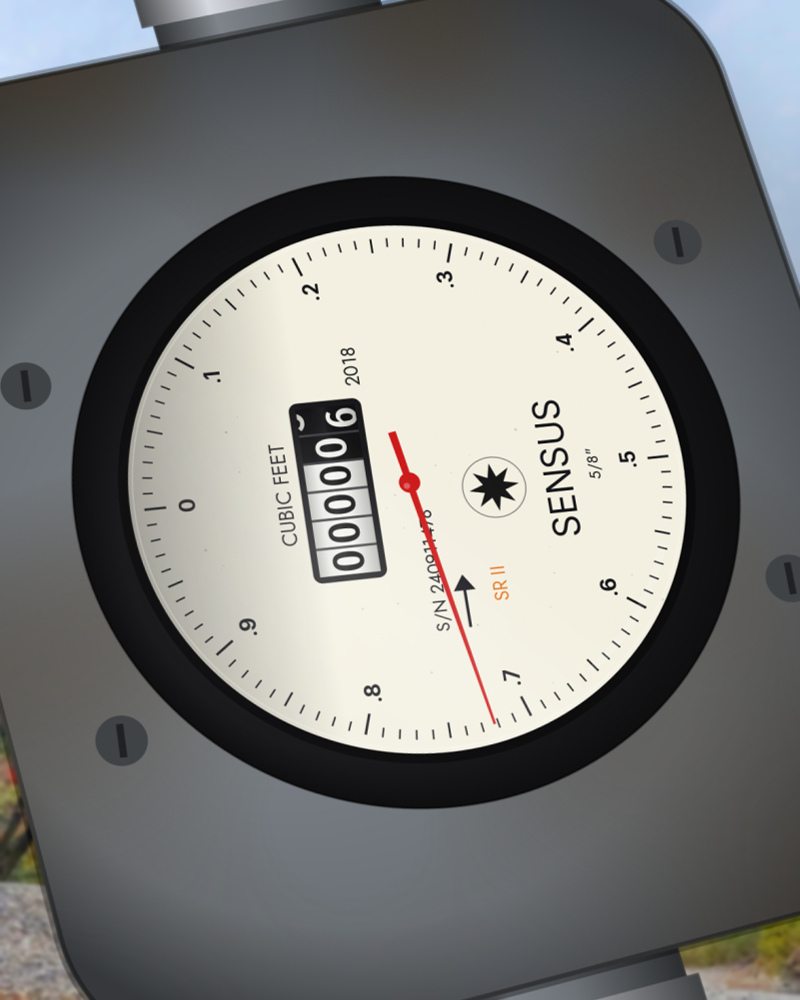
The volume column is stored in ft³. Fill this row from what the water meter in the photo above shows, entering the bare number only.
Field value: 5.72
